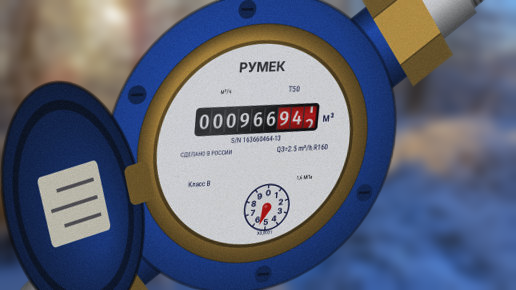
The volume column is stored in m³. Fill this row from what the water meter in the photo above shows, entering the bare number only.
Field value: 966.9415
